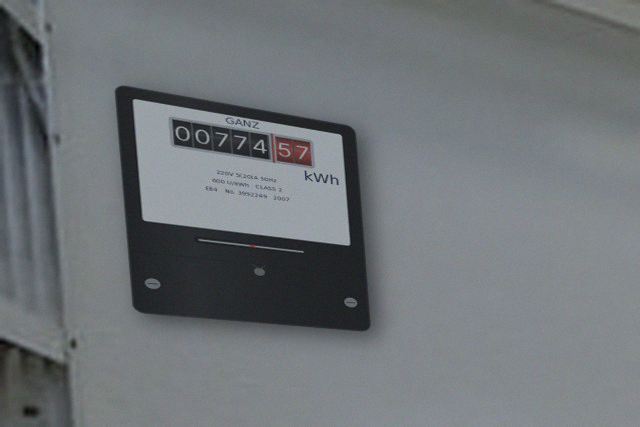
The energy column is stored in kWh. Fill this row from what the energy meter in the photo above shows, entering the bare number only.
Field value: 774.57
